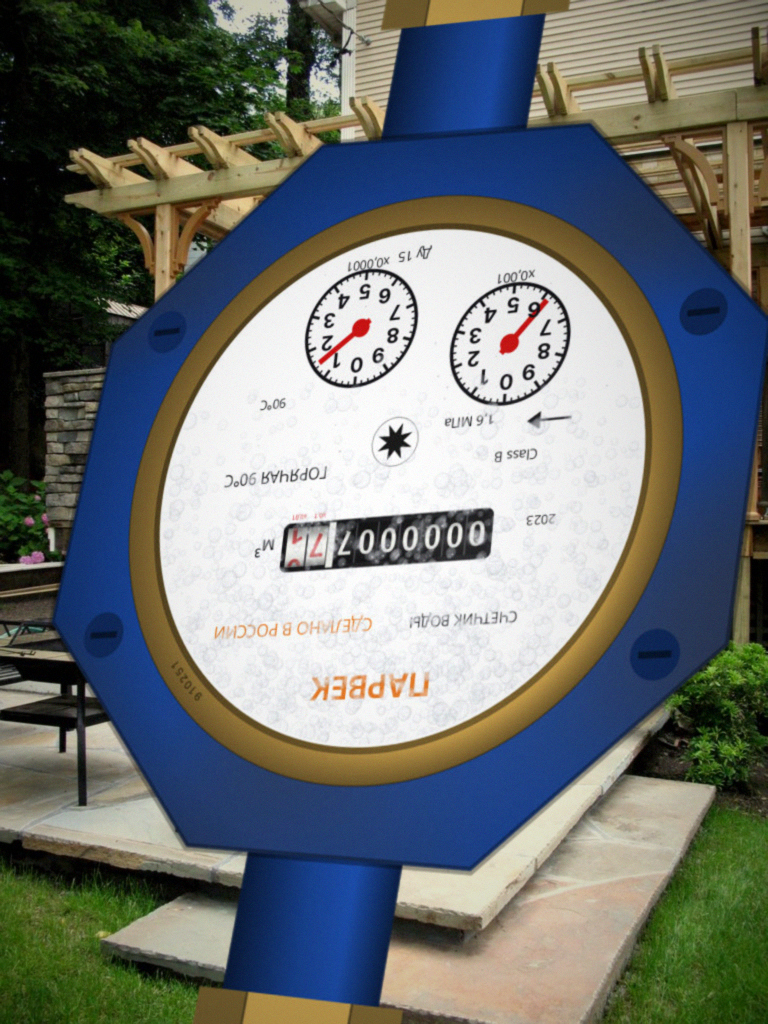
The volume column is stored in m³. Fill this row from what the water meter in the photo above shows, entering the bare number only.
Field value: 7.7061
